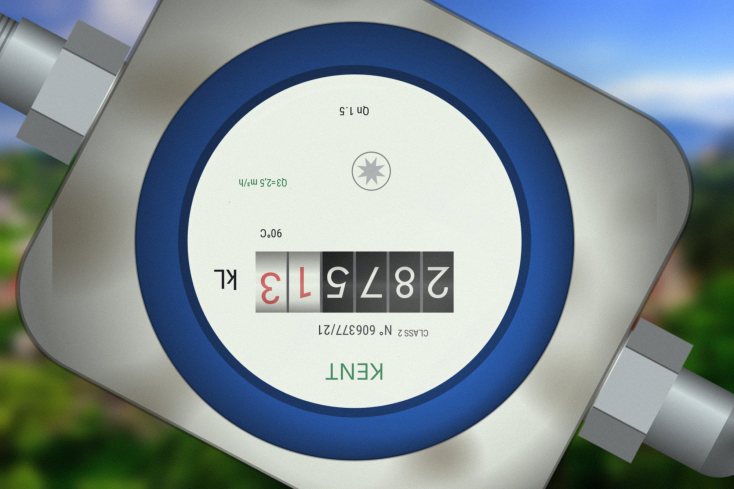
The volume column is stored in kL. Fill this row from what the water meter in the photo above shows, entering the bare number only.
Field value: 2875.13
